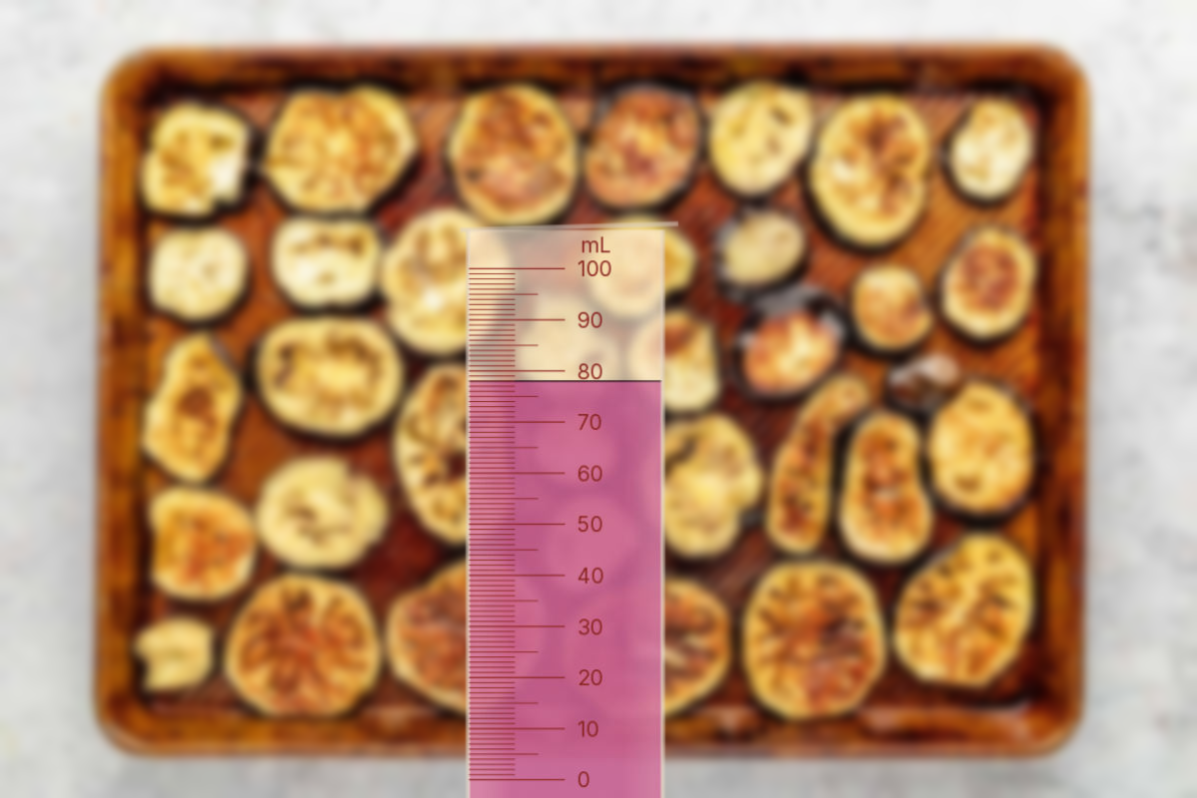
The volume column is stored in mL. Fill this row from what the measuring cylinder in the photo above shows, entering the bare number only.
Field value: 78
